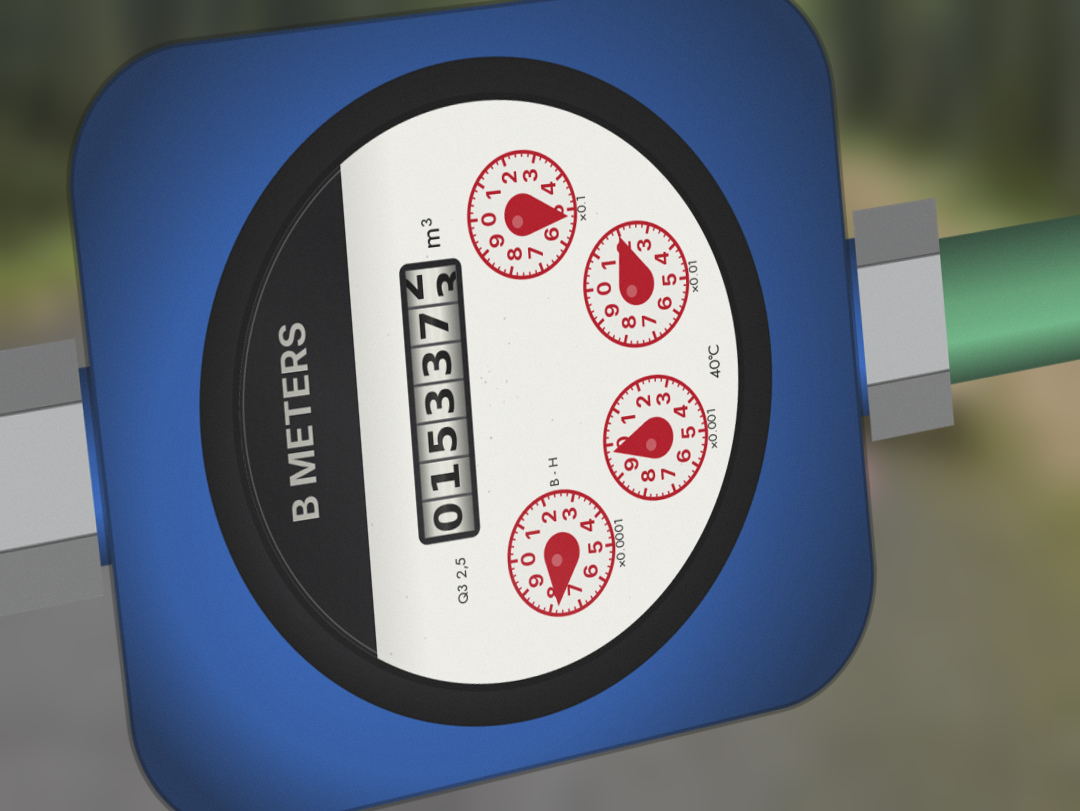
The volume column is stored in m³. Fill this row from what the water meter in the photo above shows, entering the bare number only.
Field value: 153372.5197
